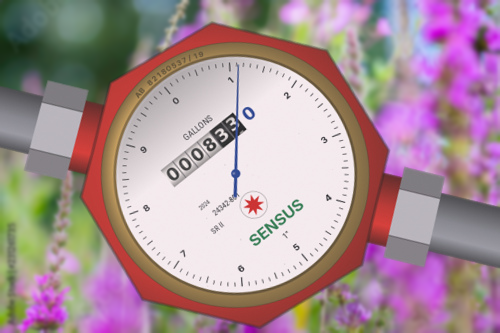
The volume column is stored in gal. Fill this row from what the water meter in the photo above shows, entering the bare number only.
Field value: 8331.1
